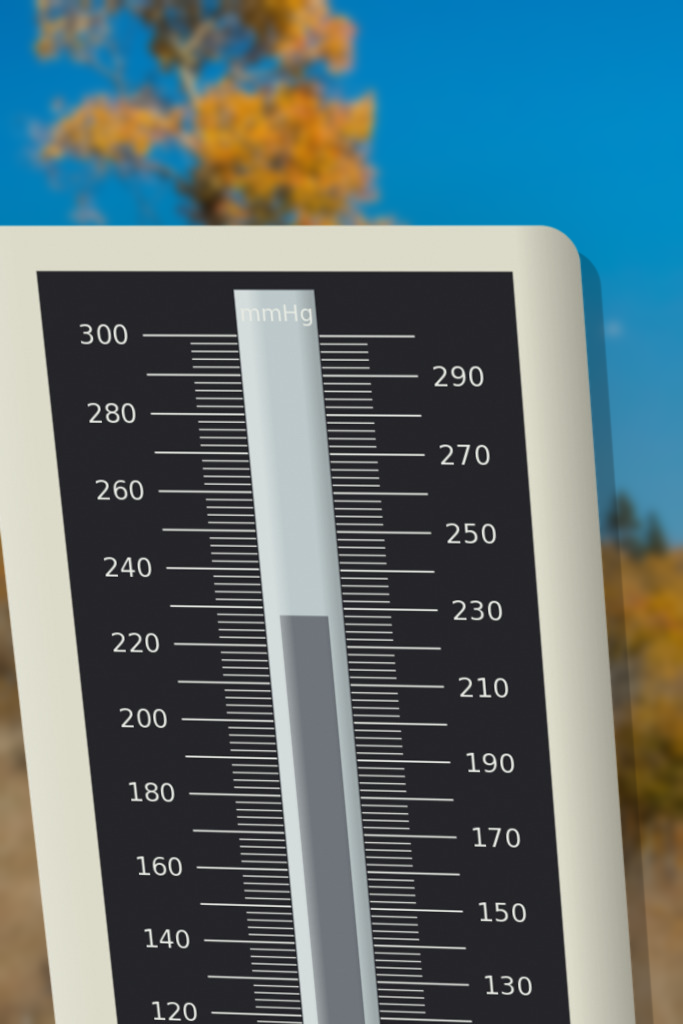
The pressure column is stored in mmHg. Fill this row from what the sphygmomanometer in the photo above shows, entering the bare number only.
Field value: 228
